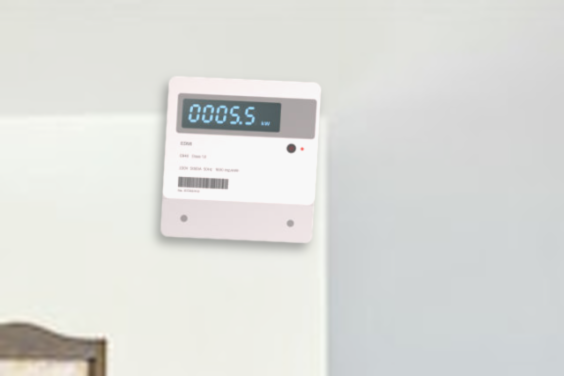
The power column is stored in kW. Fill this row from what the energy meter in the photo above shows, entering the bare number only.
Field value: 5.5
